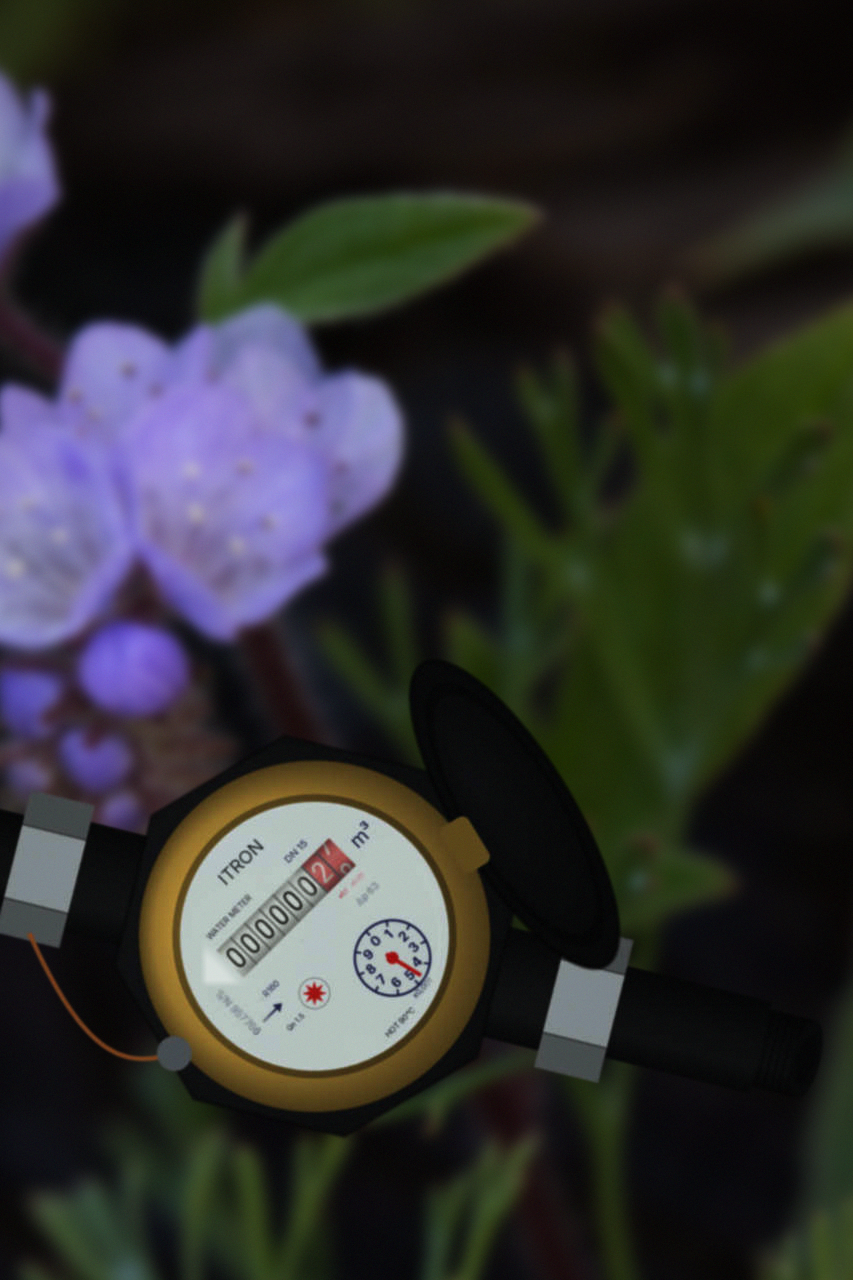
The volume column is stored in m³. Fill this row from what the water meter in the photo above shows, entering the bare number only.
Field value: 0.274
